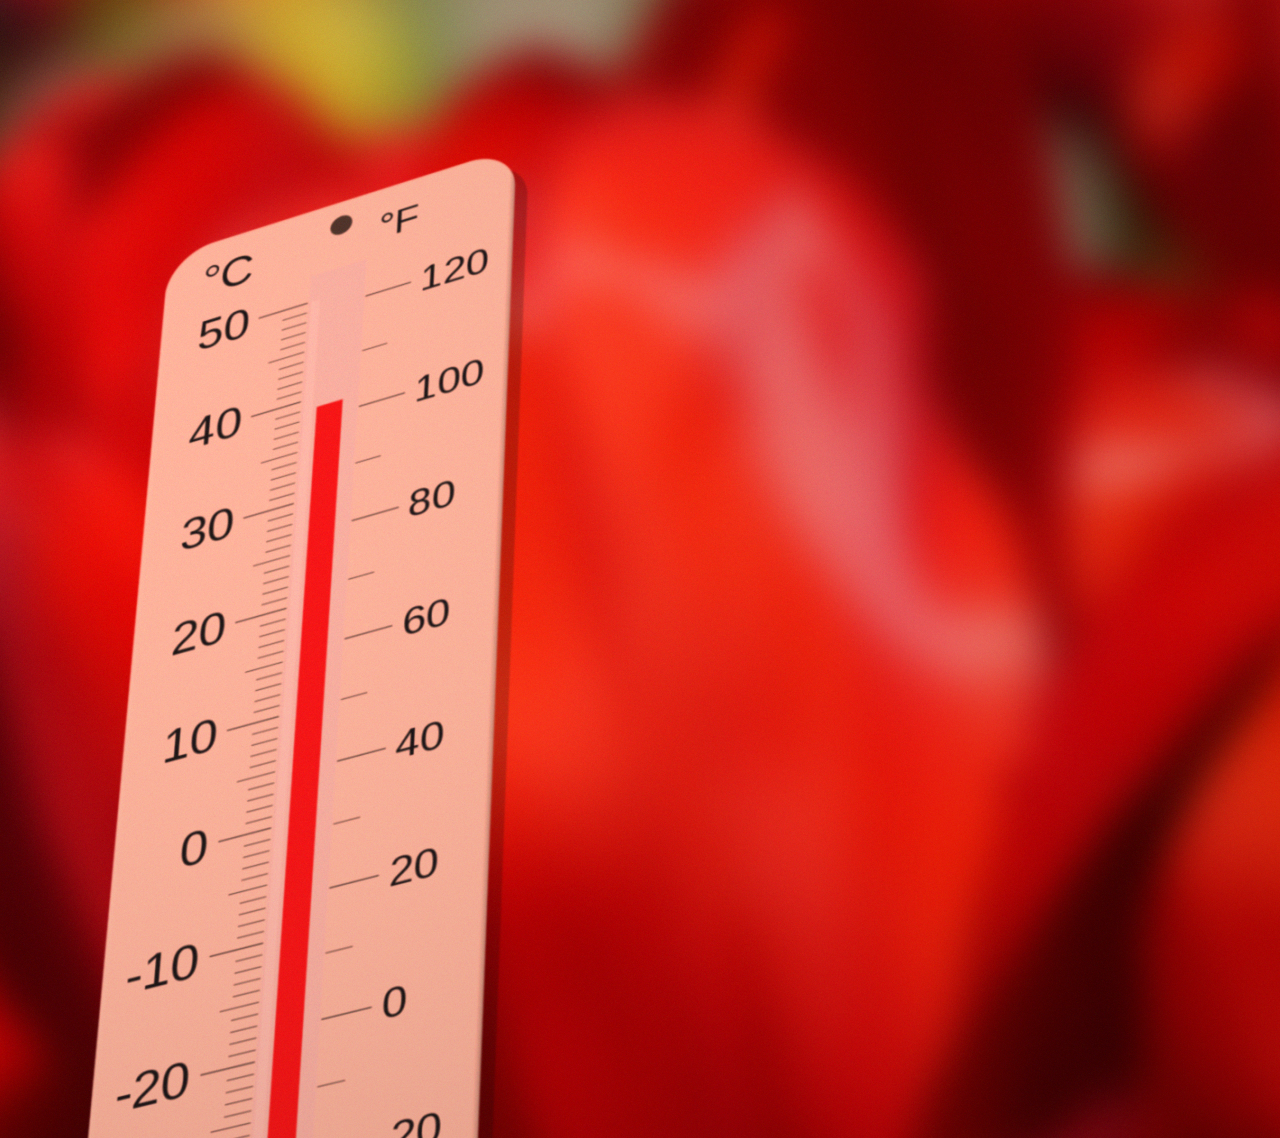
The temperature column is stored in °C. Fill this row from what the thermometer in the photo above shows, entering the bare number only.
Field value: 39
